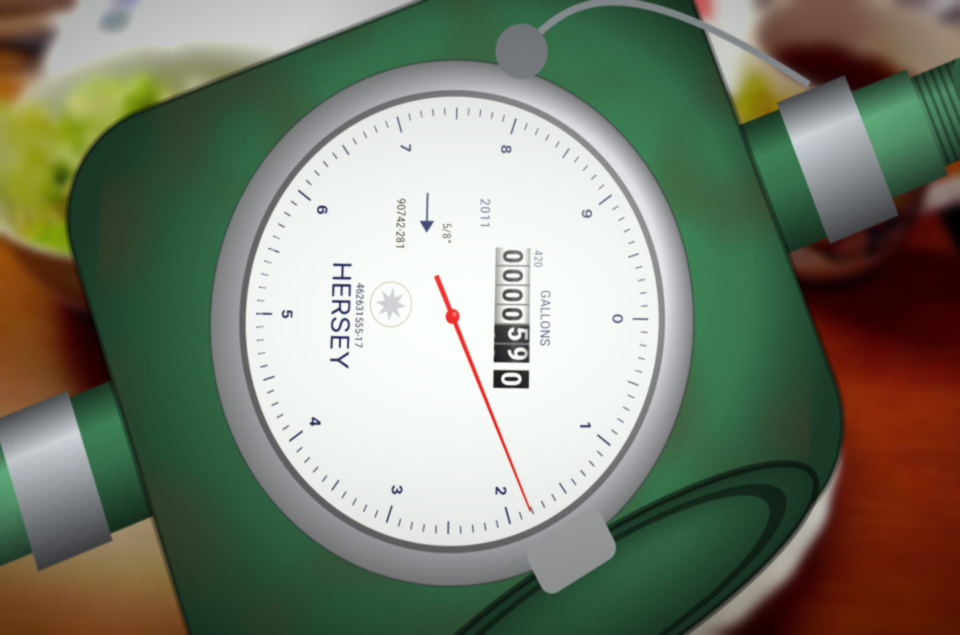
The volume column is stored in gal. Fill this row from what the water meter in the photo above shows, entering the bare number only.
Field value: 591.8
